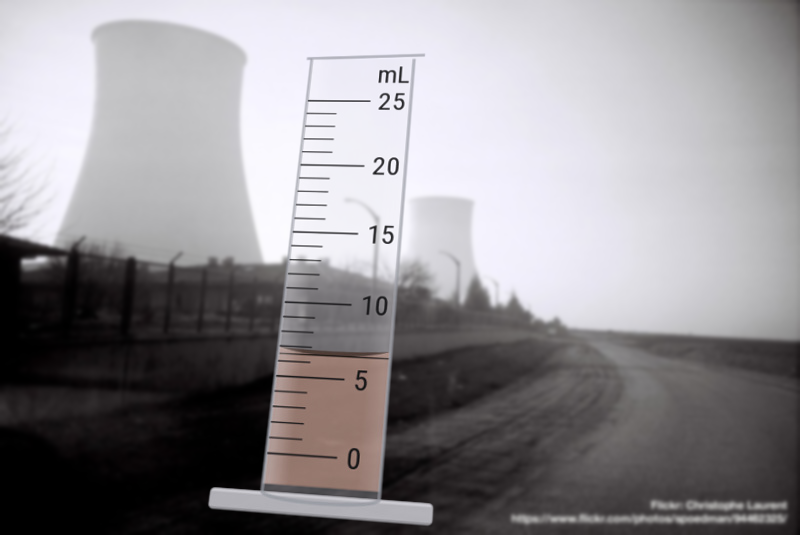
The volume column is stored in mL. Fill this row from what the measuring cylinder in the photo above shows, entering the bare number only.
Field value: 6.5
